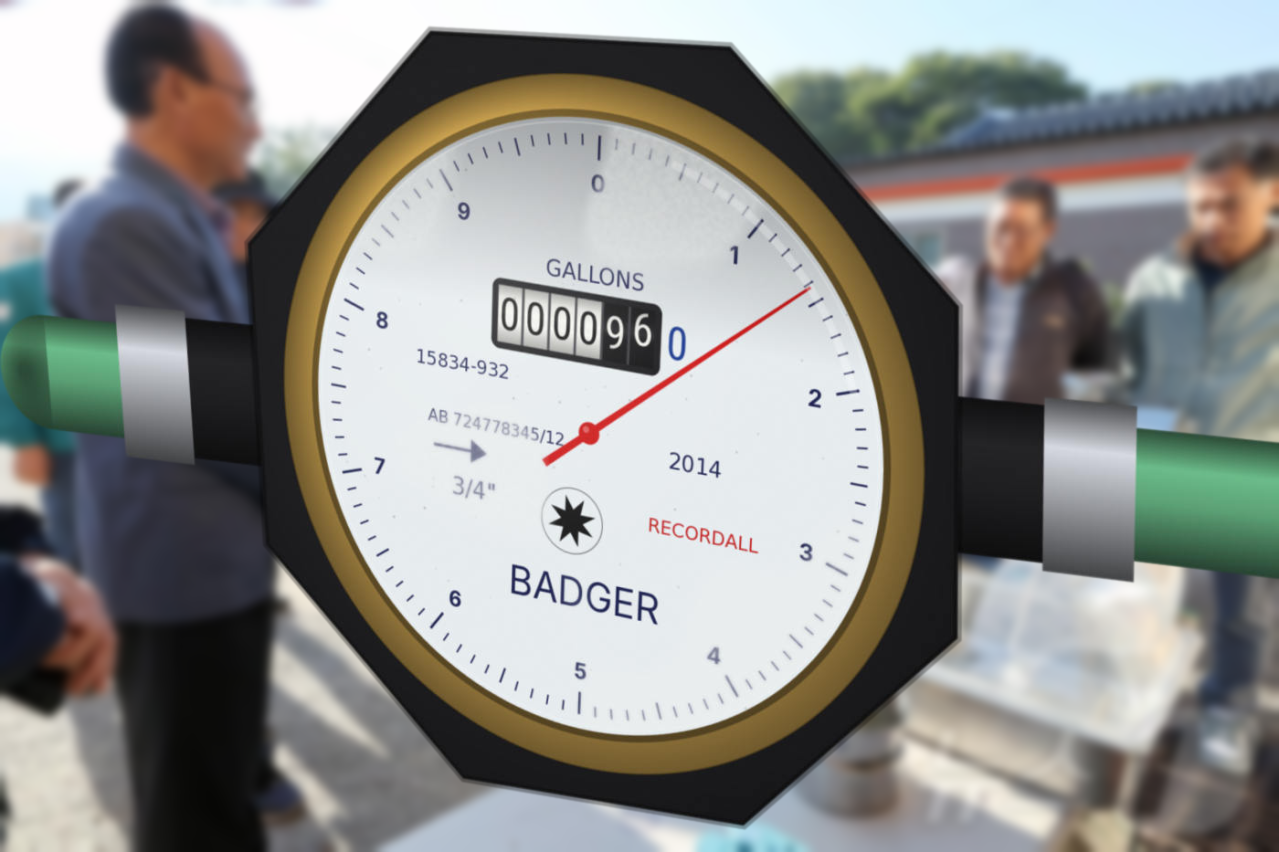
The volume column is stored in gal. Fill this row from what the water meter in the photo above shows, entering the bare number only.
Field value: 961.4
